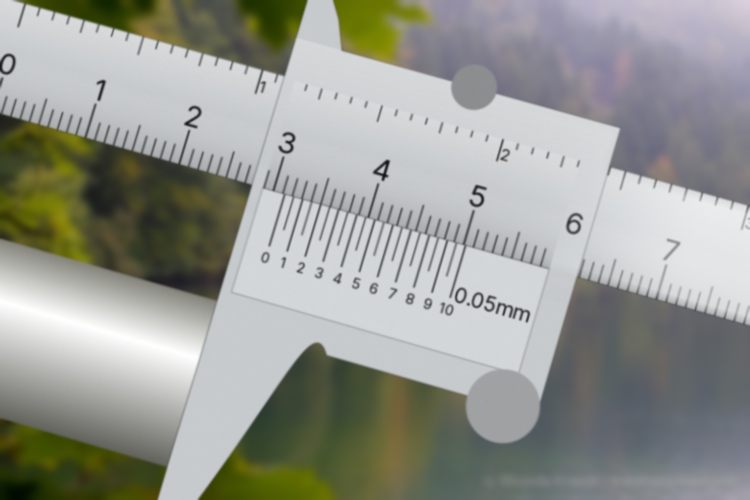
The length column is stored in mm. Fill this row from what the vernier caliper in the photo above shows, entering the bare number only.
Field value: 31.2
